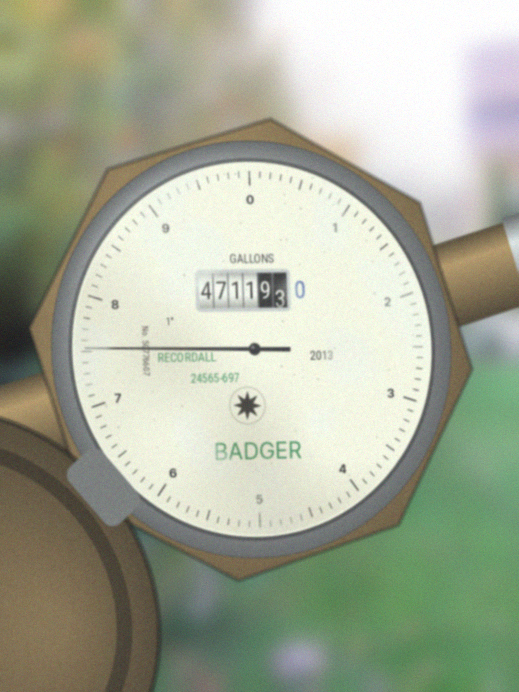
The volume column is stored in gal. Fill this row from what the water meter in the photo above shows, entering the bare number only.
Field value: 4711927.5
